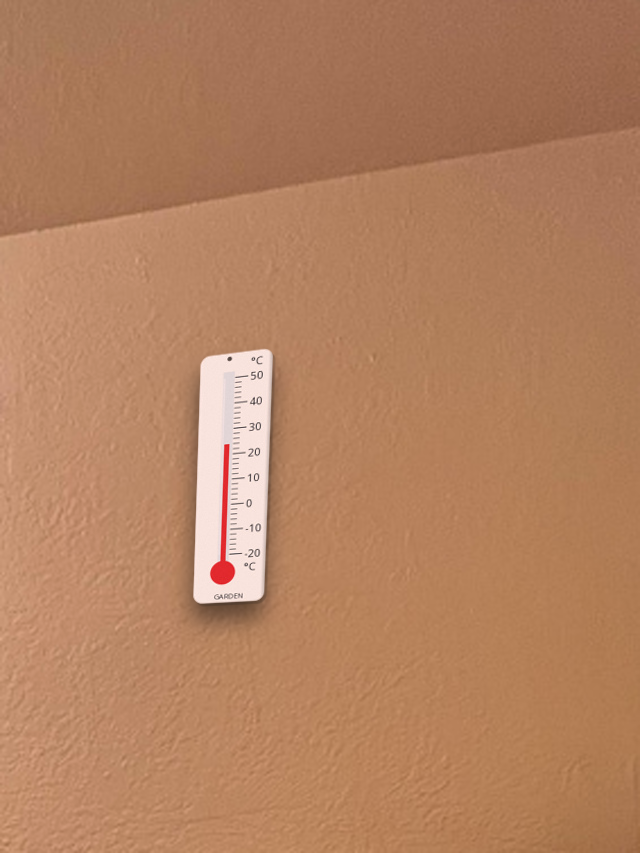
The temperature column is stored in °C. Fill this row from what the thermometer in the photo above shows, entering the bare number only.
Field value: 24
